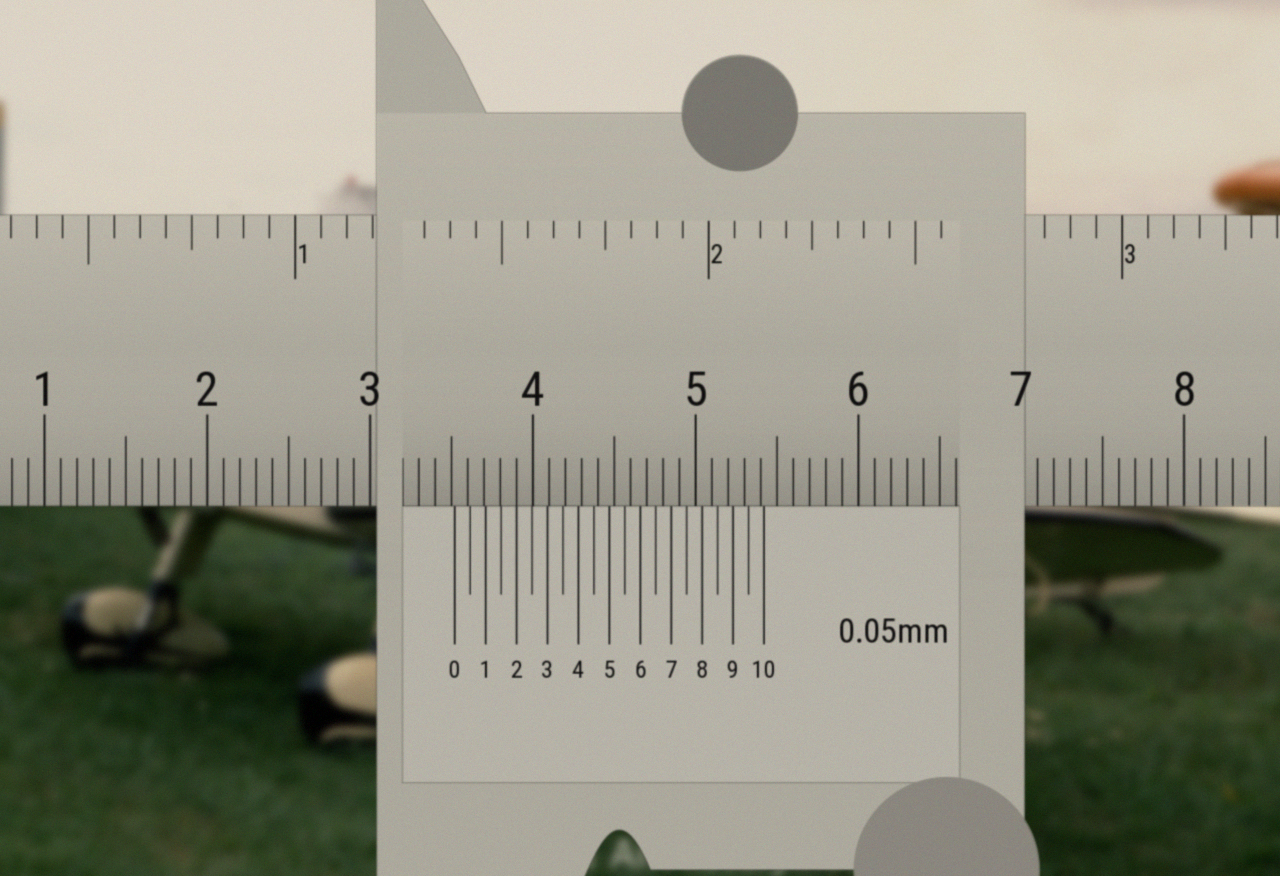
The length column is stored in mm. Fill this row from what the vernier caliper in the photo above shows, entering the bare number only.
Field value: 35.2
